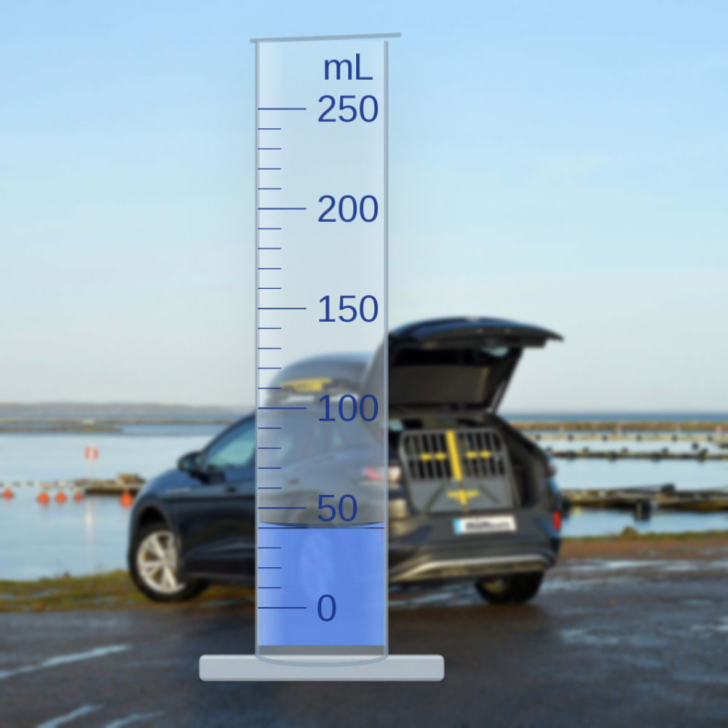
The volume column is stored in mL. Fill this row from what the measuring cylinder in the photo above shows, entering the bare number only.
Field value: 40
